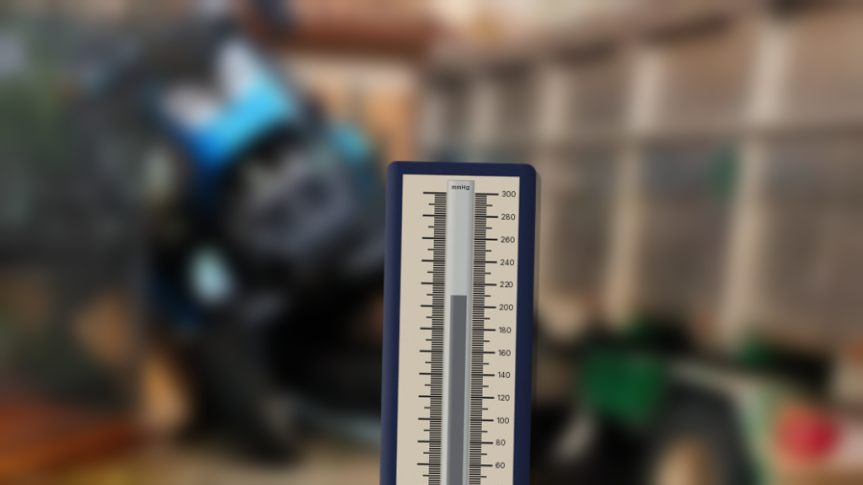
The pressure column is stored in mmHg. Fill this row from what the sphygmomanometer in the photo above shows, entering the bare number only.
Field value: 210
